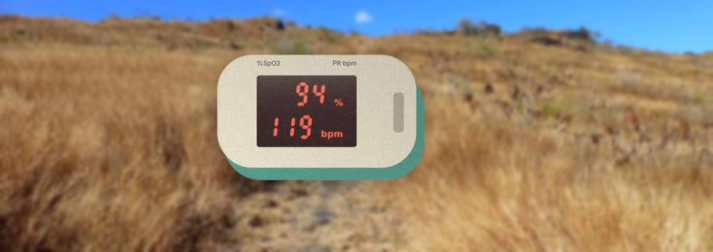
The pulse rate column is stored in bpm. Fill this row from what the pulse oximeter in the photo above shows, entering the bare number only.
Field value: 119
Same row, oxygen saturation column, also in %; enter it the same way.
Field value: 94
